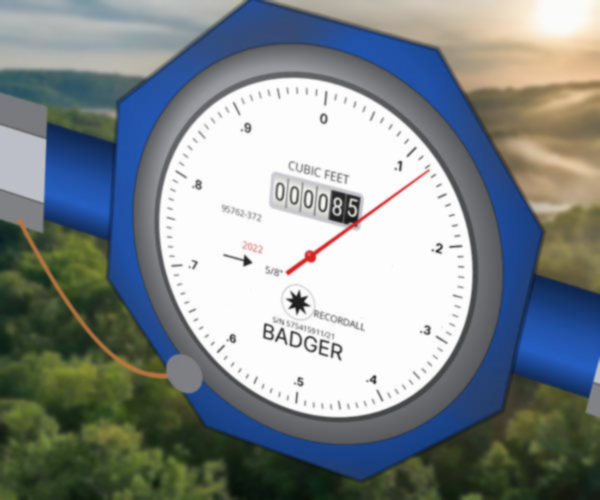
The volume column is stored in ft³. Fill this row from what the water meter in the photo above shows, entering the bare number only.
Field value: 85.12
